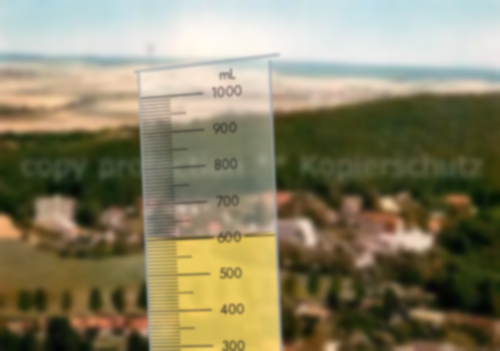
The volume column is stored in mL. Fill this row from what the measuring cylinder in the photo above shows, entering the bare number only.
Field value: 600
